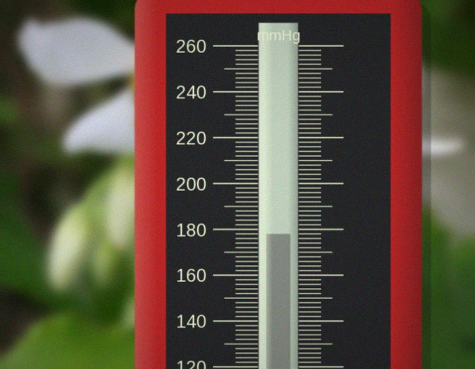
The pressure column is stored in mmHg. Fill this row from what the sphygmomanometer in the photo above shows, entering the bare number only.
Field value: 178
